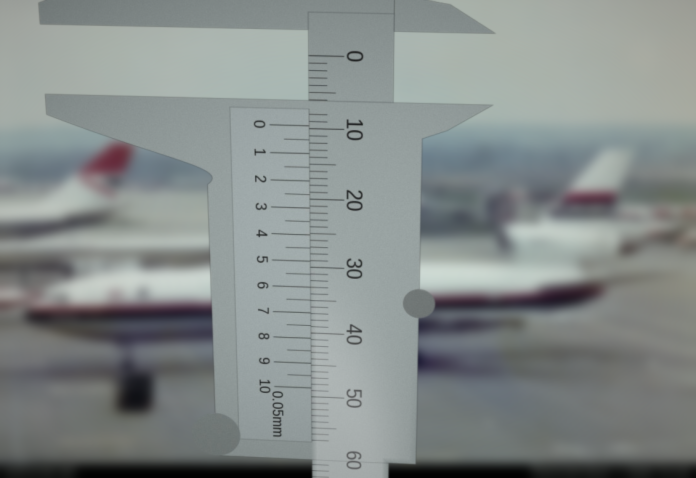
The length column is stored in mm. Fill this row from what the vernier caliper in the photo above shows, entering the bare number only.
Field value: 9.6
